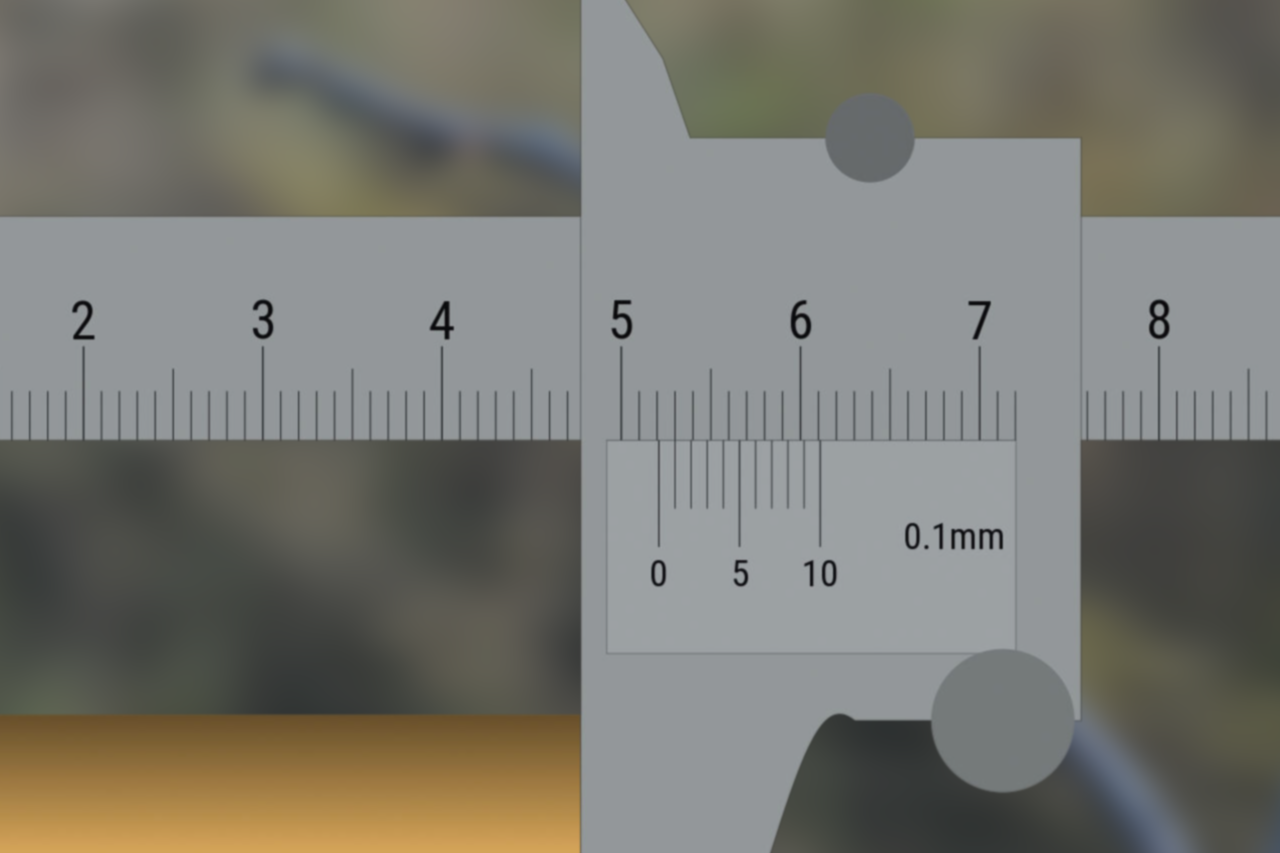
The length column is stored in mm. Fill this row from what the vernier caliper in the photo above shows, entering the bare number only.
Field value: 52.1
